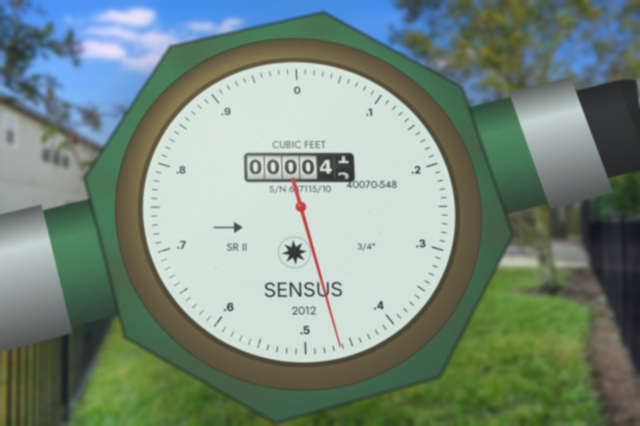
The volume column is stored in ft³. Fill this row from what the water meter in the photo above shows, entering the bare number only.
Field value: 41.46
